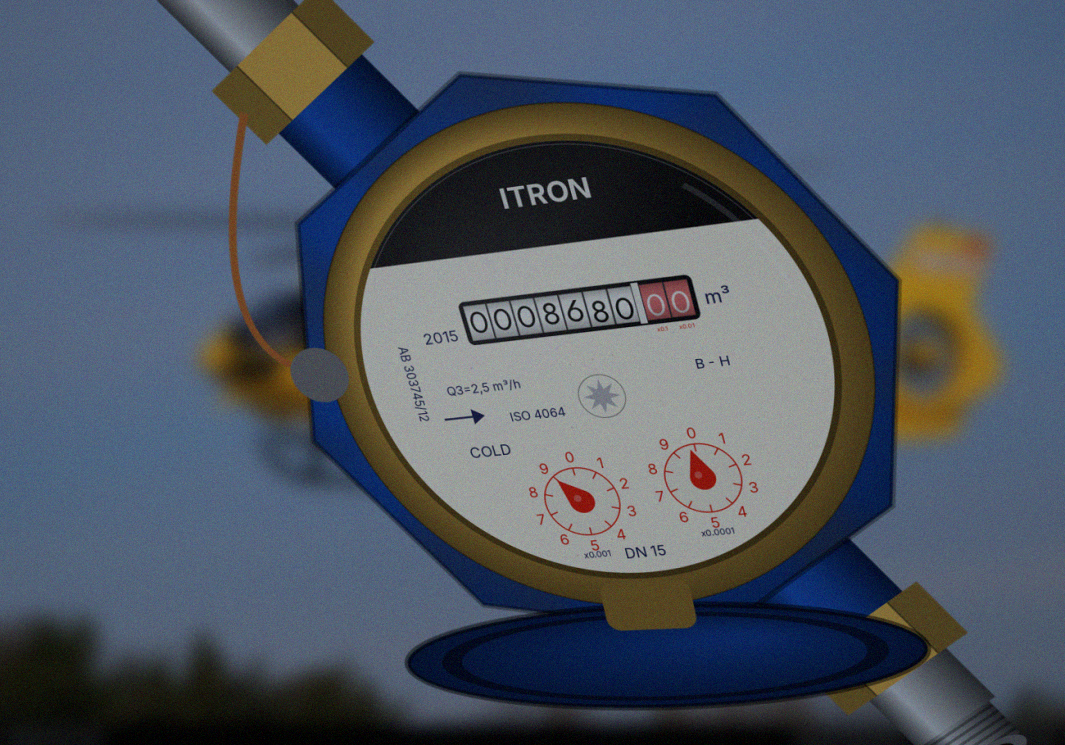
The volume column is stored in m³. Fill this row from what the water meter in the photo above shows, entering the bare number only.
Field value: 8679.9989
